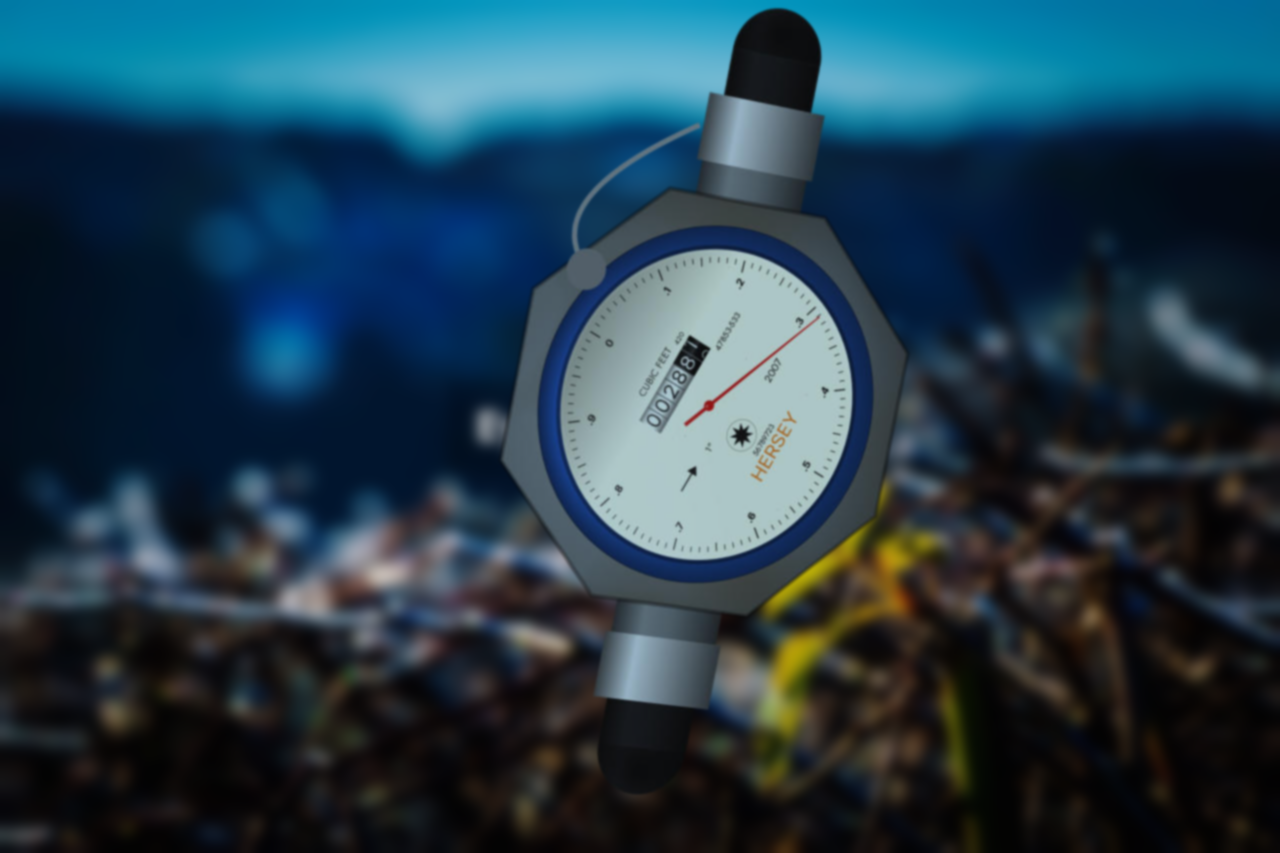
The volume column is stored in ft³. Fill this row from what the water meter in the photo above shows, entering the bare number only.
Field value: 2881.31
